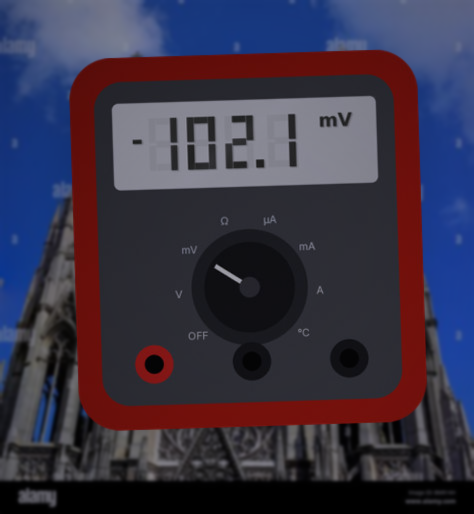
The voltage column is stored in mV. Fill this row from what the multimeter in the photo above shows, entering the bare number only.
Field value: -102.1
